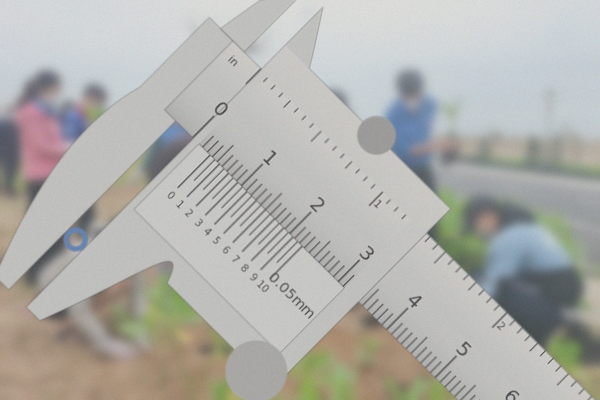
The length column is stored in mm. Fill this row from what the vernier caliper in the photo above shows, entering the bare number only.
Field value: 3.6
